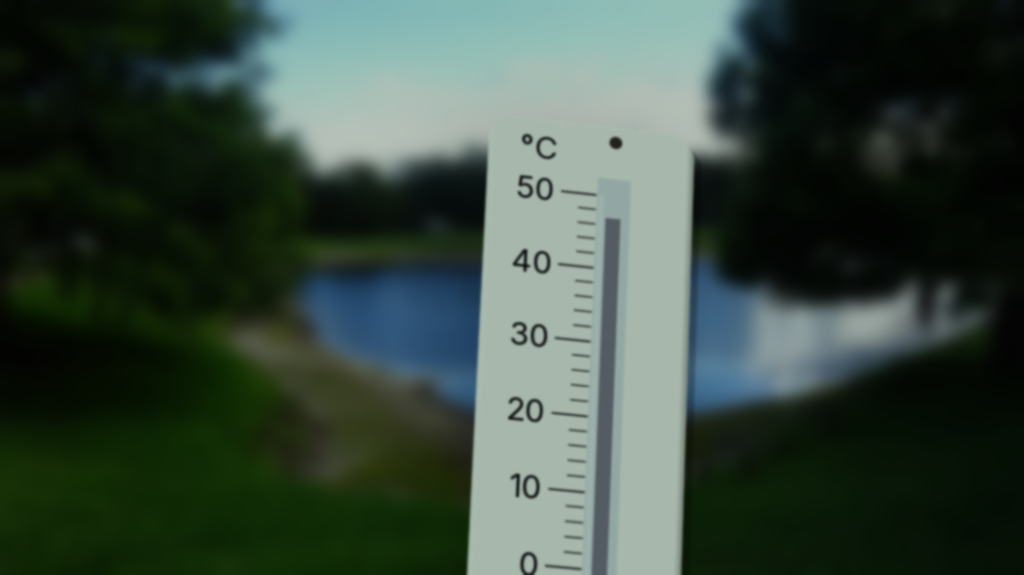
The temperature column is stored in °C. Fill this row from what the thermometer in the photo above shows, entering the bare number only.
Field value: 47
